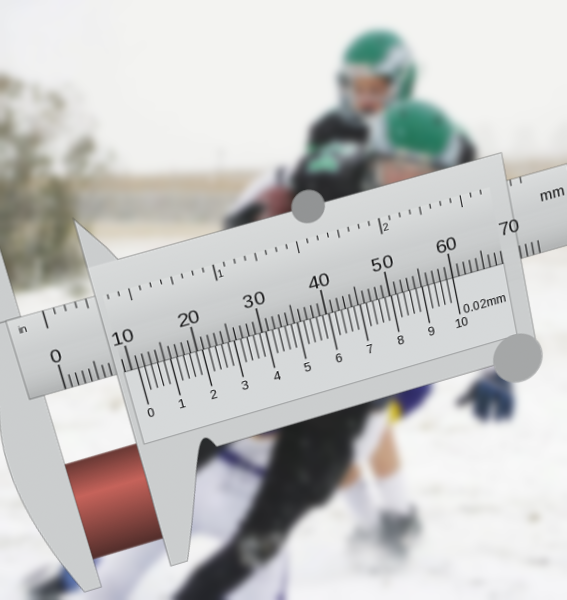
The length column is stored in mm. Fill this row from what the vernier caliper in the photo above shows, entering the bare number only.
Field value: 11.0
